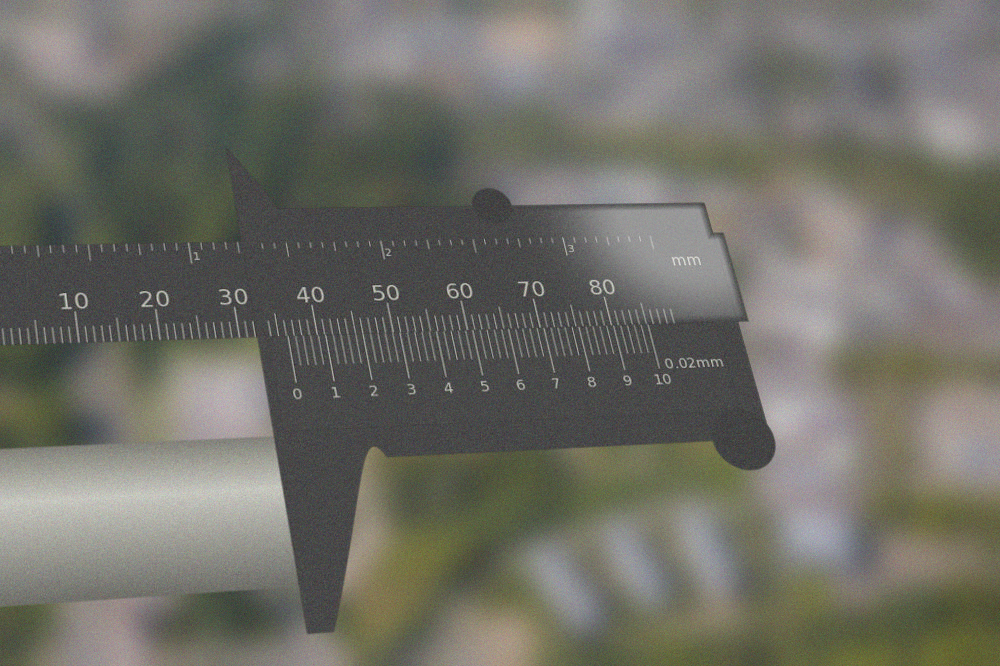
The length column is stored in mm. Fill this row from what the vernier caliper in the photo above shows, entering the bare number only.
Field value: 36.2
